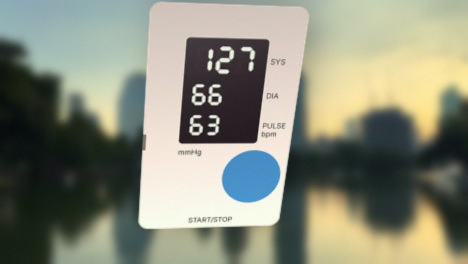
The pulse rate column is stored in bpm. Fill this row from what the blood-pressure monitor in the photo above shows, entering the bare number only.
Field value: 63
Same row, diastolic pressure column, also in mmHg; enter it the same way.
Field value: 66
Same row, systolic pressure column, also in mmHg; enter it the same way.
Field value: 127
